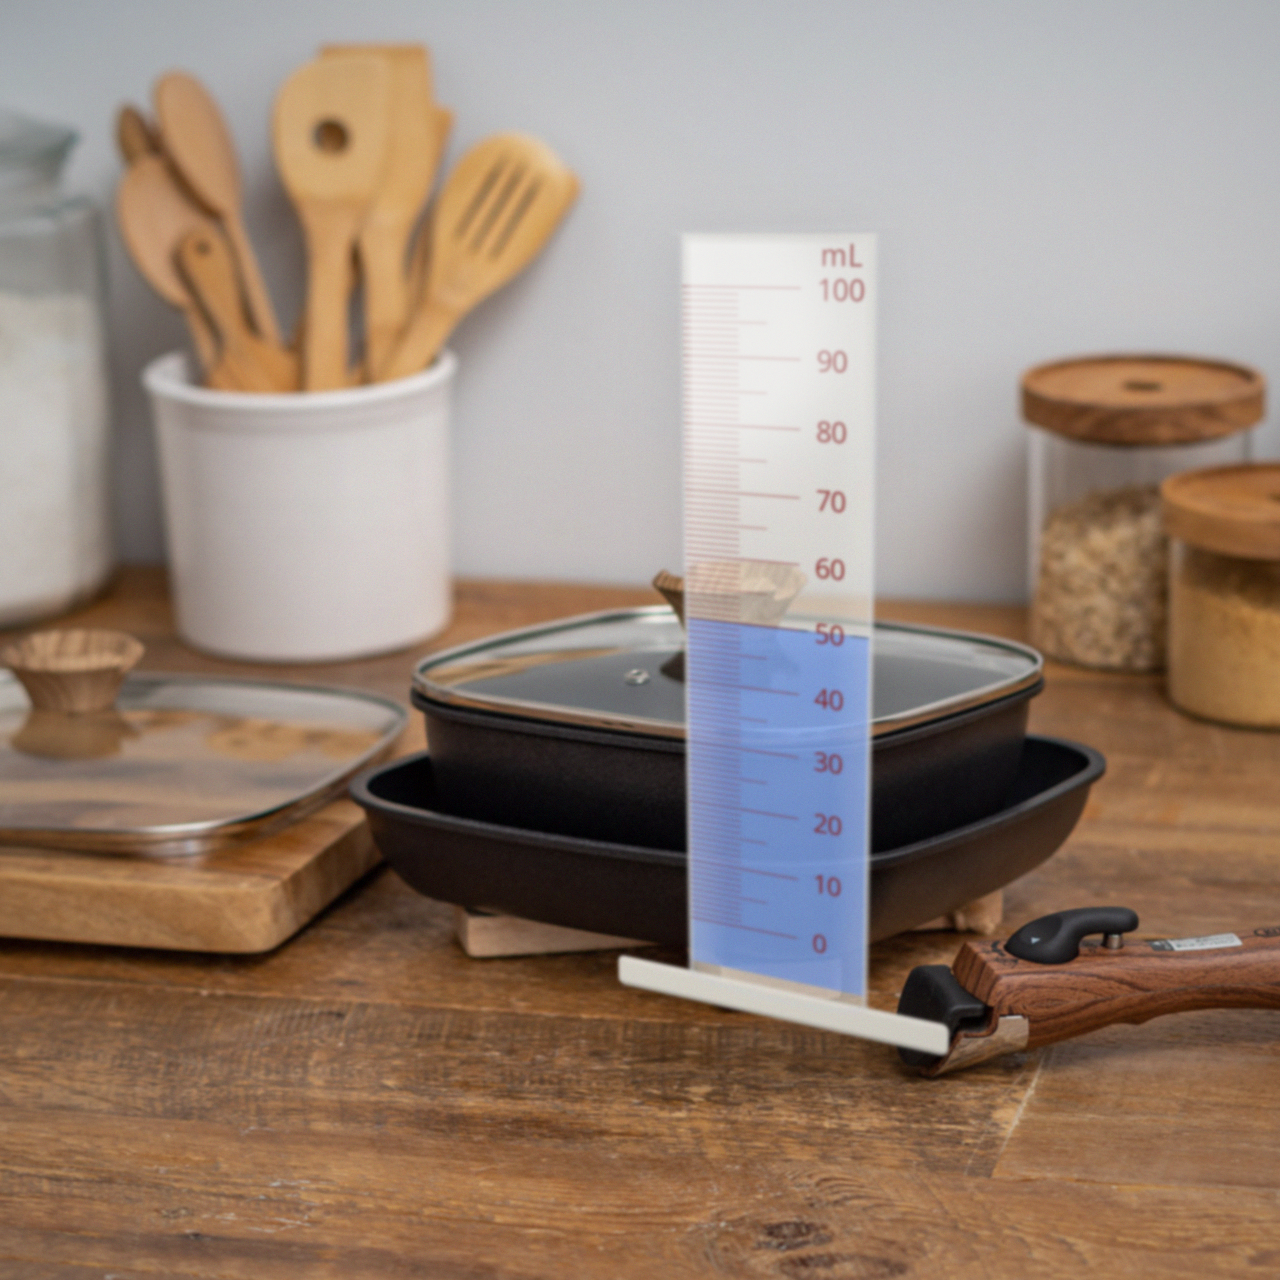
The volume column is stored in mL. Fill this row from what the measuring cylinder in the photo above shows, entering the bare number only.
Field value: 50
